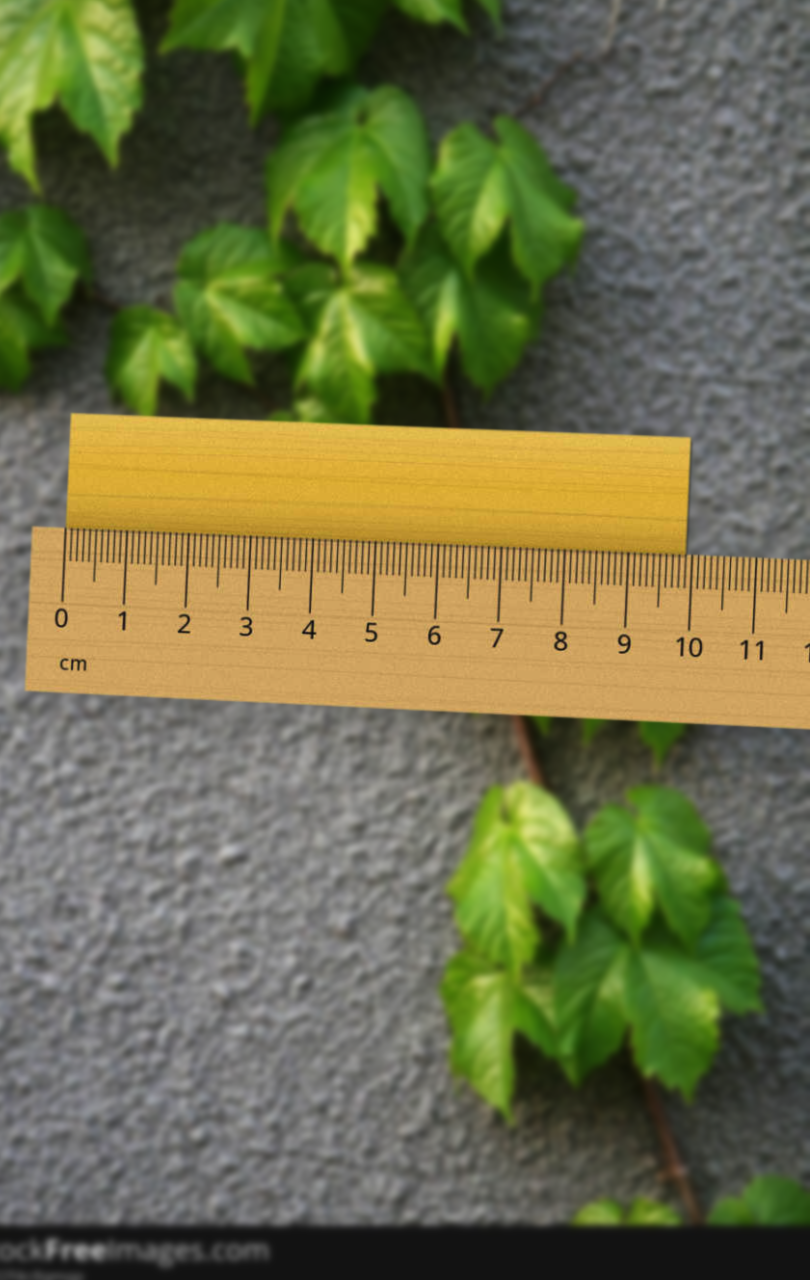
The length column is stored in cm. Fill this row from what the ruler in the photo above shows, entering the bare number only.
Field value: 9.9
